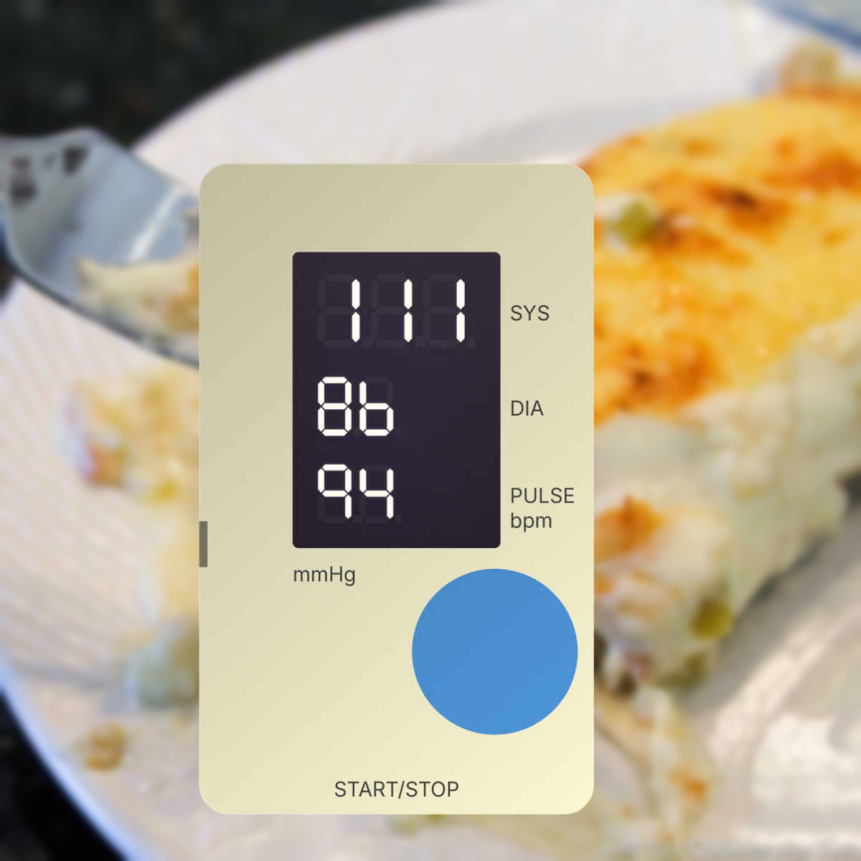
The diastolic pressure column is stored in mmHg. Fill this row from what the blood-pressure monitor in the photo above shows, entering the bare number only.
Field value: 86
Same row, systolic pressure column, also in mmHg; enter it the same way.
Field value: 111
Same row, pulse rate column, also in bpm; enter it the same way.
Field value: 94
